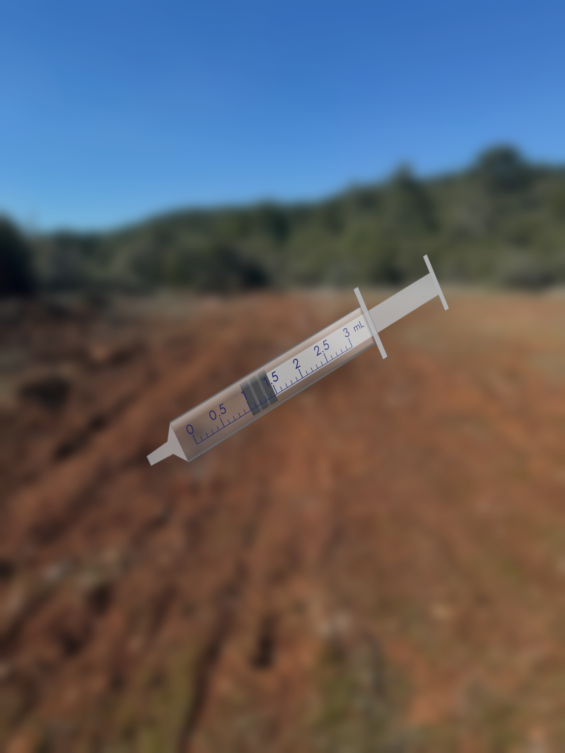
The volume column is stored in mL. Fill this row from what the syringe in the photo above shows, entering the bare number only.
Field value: 1
